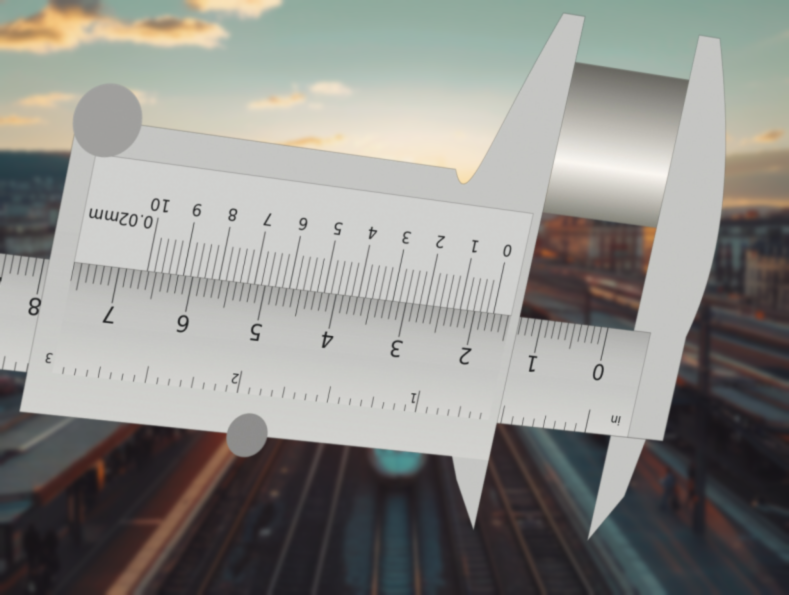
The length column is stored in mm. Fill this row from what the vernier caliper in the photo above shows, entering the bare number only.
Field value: 17.2
